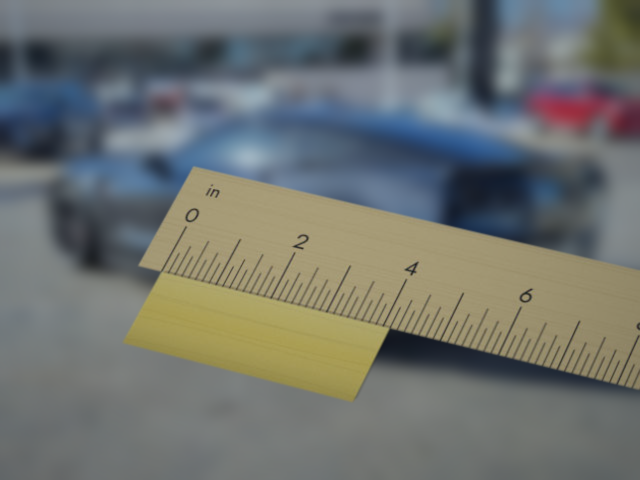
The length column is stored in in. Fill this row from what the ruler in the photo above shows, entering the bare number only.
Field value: 4.125
